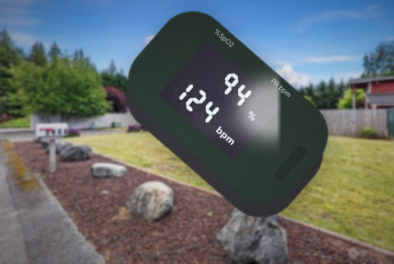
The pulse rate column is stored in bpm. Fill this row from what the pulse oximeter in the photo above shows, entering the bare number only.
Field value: 124
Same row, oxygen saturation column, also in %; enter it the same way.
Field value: 94
